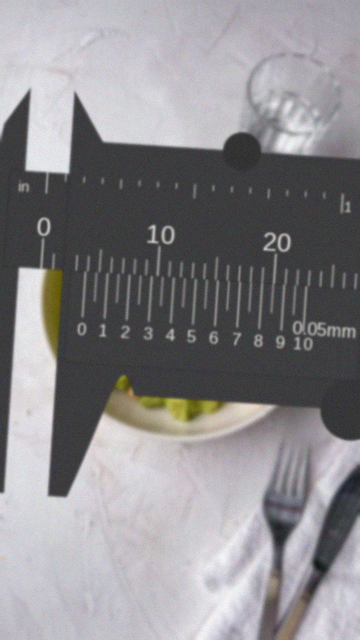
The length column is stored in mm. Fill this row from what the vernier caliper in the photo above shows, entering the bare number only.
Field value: 3.8
